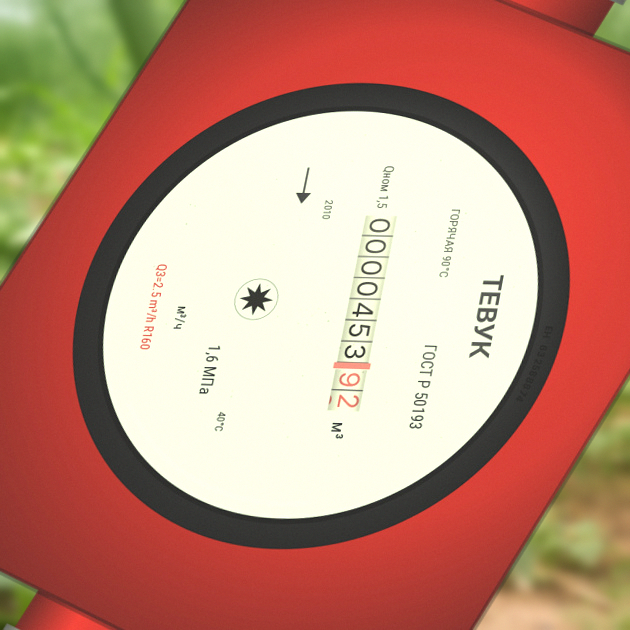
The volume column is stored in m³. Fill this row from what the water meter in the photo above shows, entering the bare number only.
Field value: 453.92
